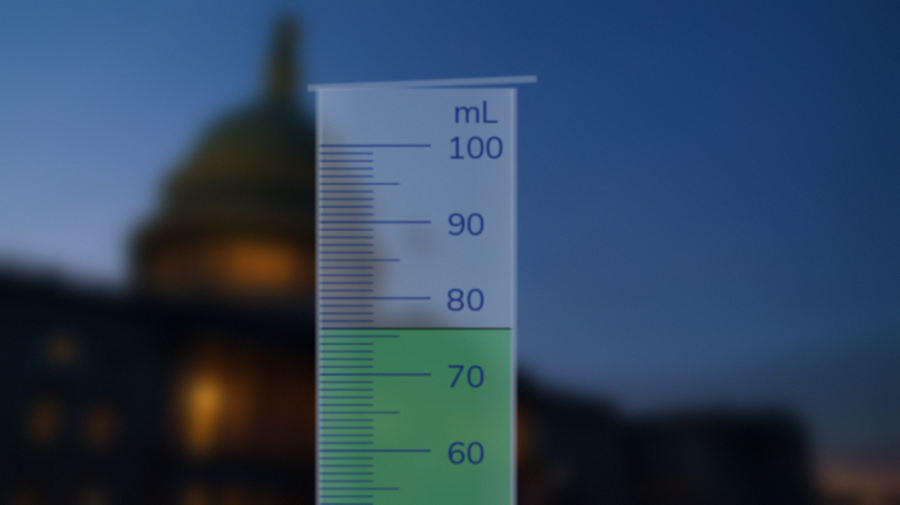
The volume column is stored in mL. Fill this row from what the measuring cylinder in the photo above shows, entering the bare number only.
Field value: 76
